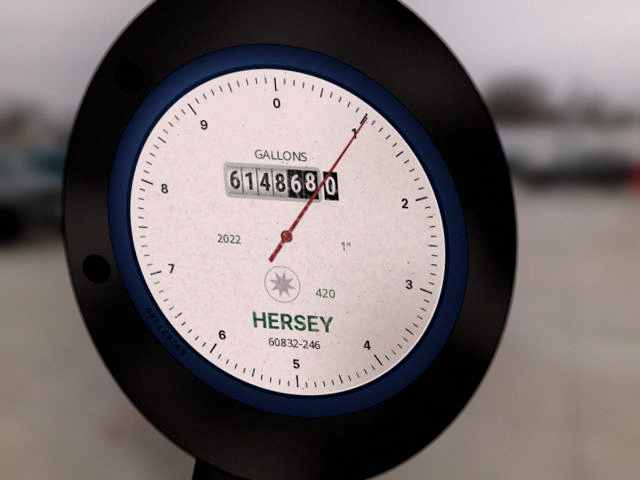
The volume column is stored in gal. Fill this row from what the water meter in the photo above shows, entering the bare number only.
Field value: 6148681.0
